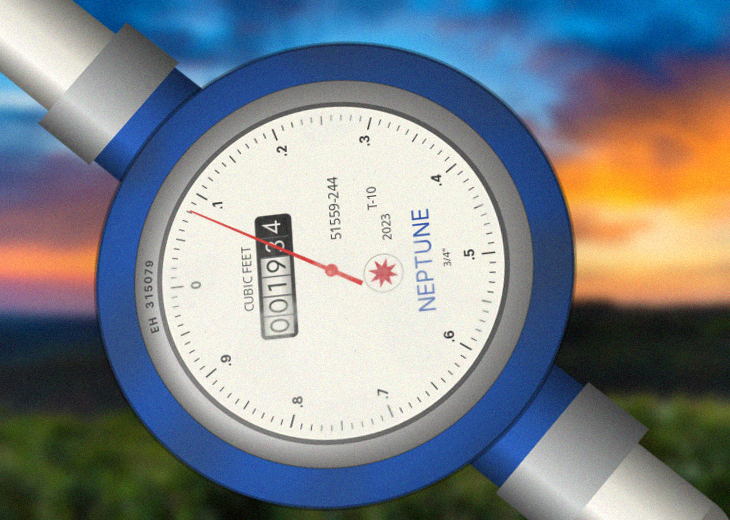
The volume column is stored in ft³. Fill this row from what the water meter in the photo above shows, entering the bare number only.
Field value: 1934.08
